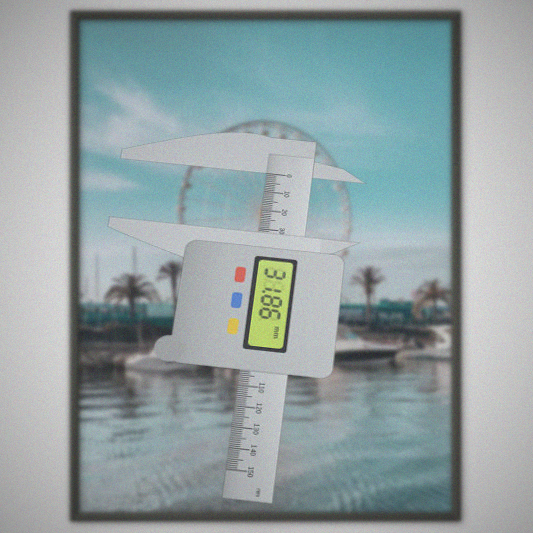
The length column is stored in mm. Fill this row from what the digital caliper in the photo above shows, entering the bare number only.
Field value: 31.86
